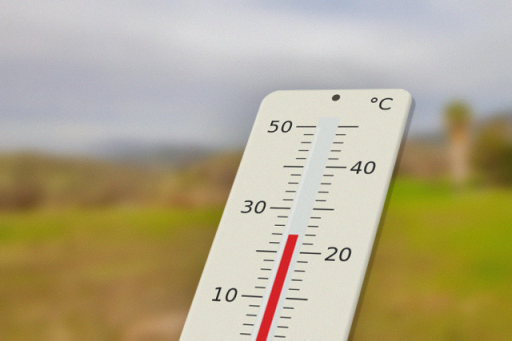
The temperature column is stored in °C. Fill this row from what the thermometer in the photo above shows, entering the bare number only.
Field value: 24
